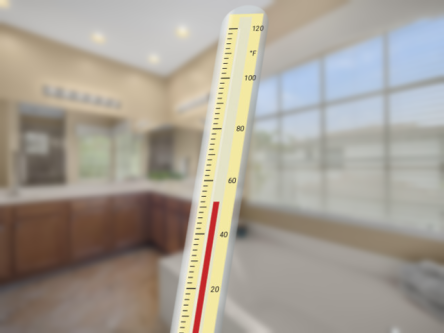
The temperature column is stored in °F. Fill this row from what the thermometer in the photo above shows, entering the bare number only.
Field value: 52
